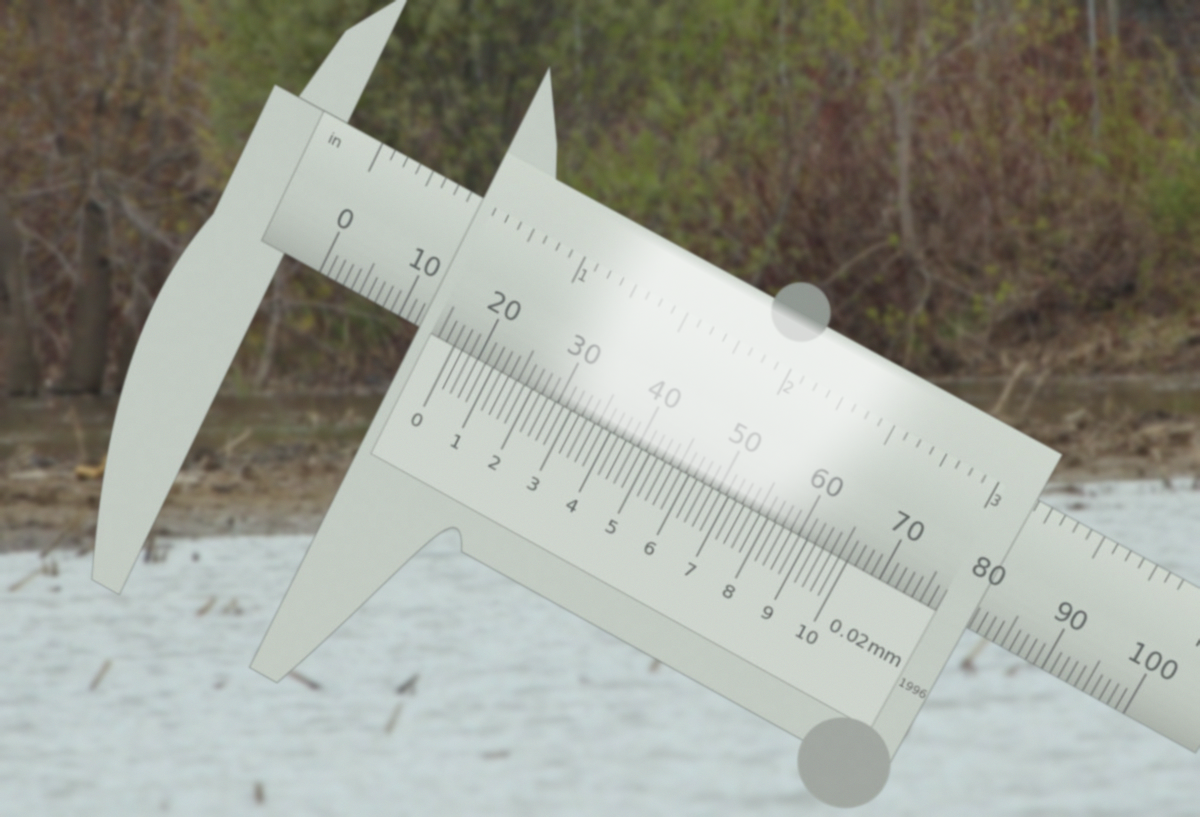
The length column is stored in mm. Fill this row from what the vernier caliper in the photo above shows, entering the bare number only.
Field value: 17.0
